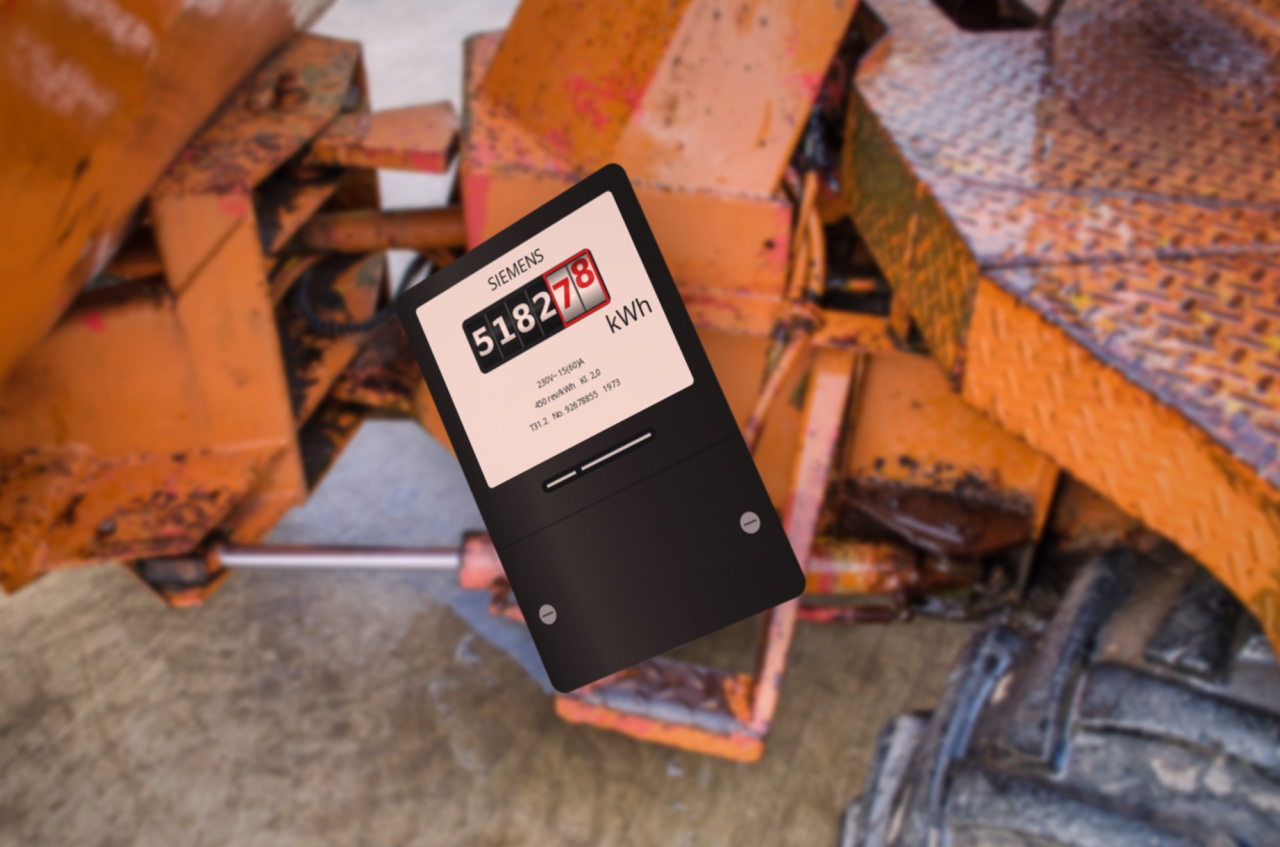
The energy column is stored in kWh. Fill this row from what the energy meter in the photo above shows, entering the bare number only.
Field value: 5182.78
